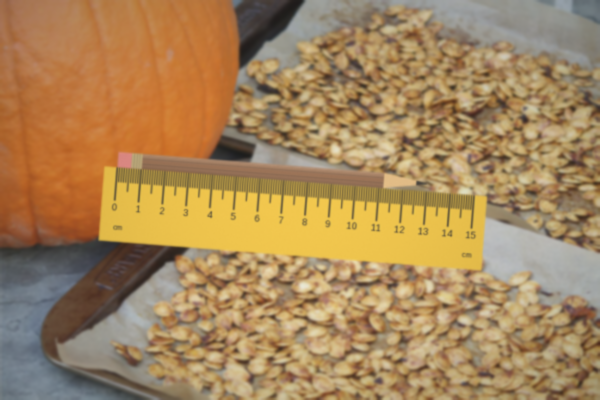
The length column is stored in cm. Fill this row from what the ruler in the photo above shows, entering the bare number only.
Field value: 13
